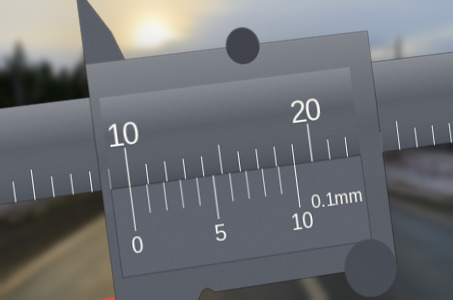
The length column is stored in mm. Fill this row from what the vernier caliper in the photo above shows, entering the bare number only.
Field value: 10.0
